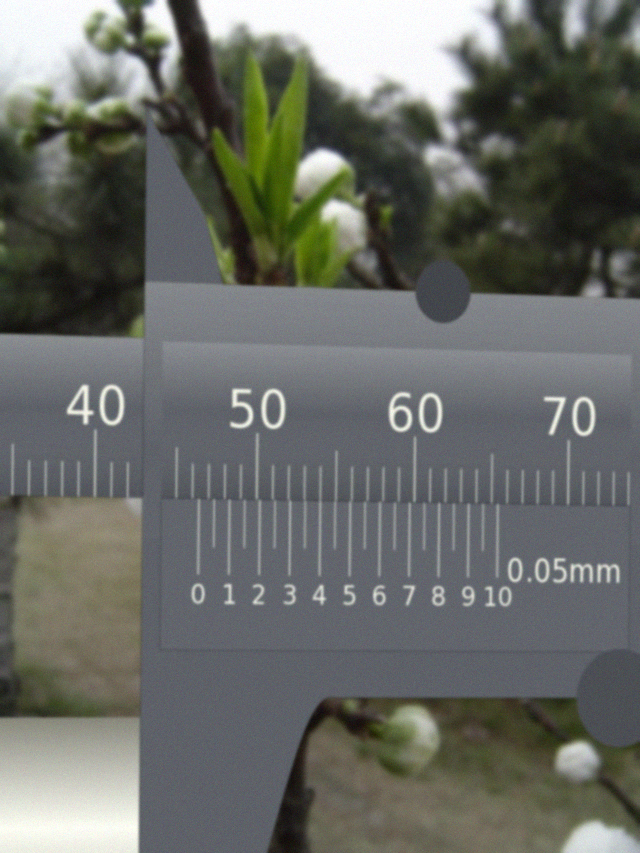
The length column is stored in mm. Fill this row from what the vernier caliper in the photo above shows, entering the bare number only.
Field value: 46.4
